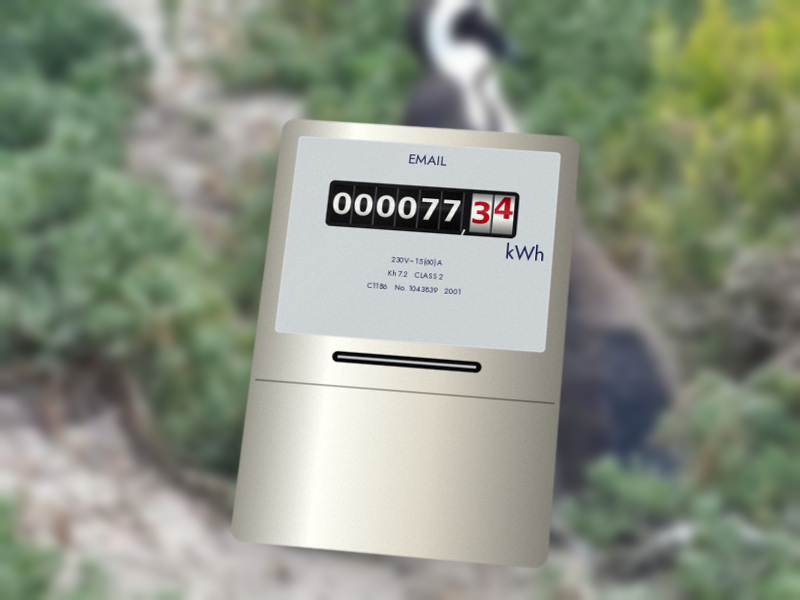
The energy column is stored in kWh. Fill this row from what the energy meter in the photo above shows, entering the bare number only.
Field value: 77.34
